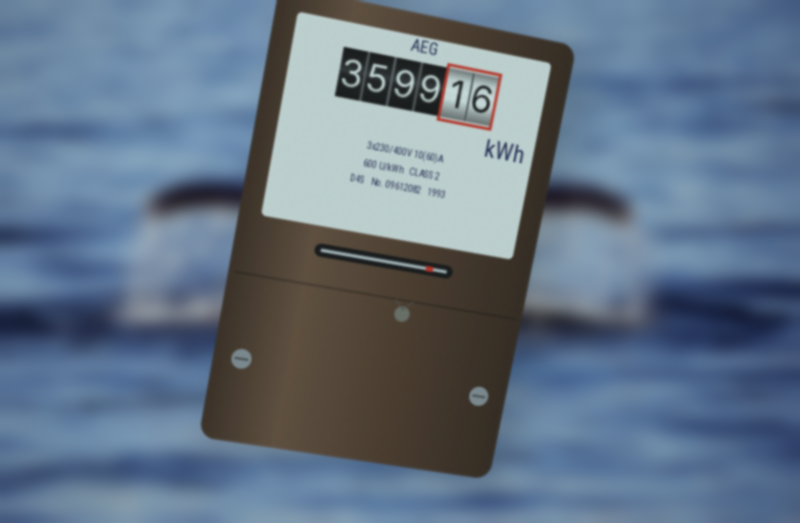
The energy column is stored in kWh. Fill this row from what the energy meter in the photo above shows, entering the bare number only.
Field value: 3599.16
